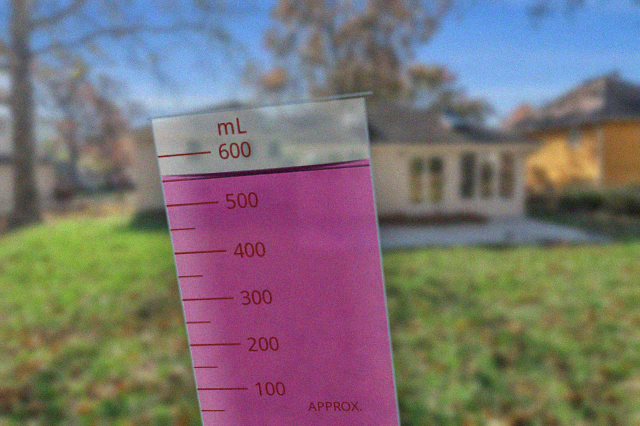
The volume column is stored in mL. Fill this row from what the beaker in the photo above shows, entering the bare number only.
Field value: 550
